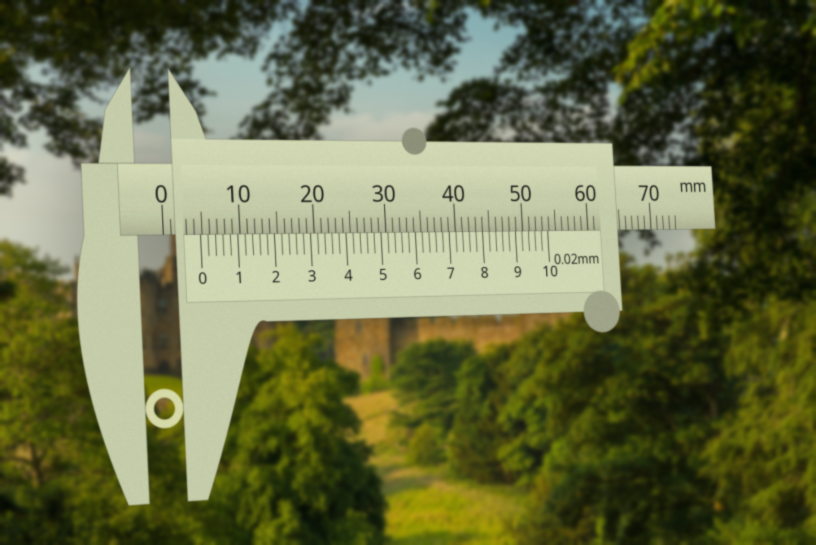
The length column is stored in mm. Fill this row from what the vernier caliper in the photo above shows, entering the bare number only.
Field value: 4.8
